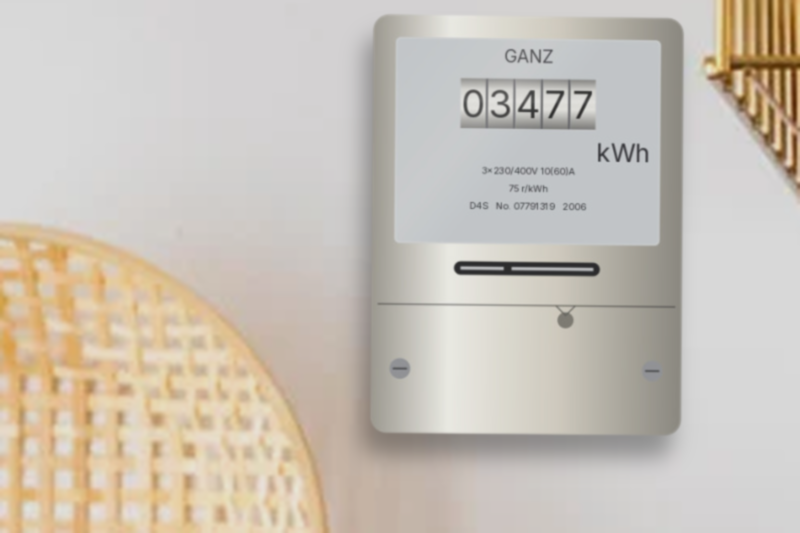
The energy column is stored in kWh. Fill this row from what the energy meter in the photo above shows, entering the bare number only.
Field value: 3477
